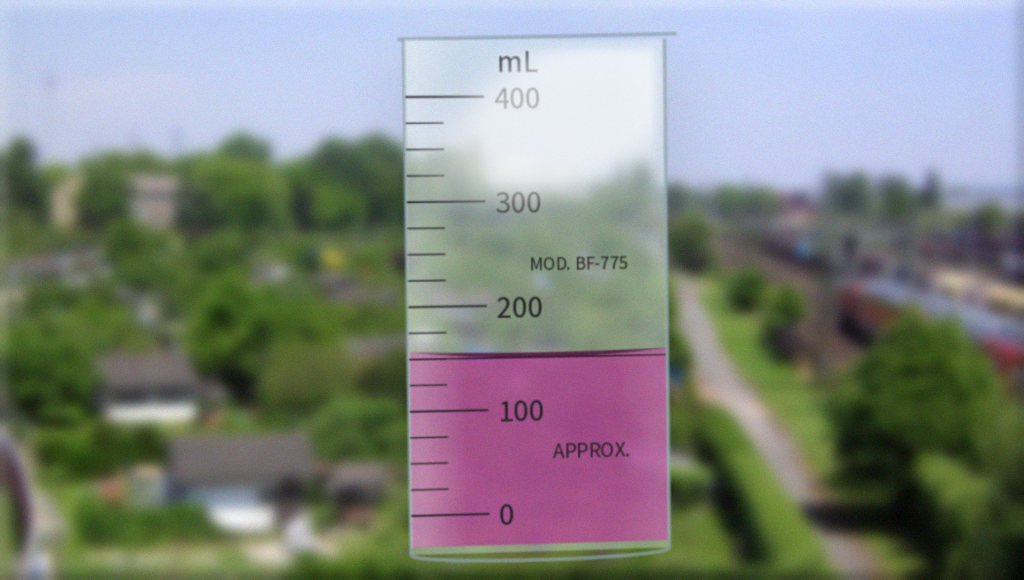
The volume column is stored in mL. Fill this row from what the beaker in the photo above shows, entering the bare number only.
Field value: 150
